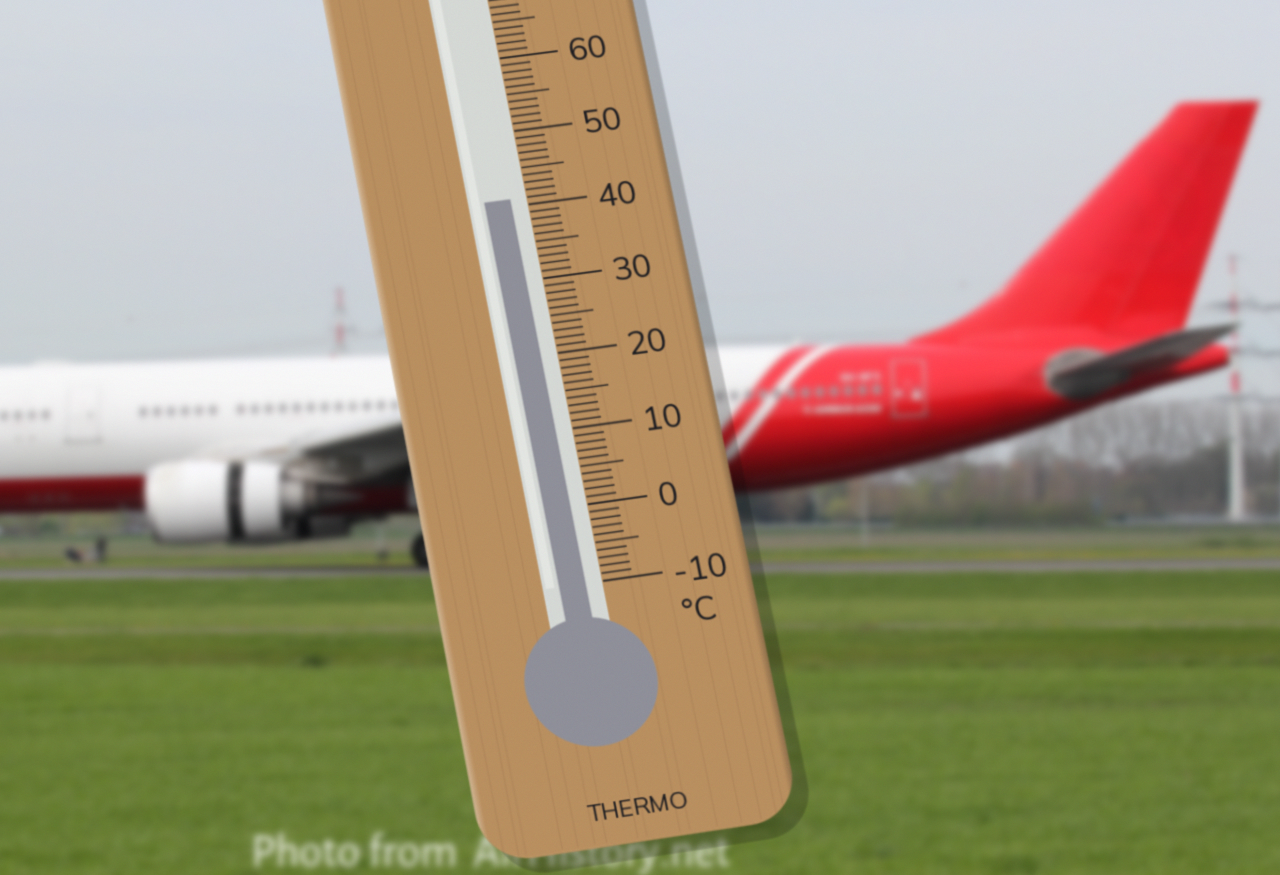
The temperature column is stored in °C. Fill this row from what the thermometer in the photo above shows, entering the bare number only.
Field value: 41
